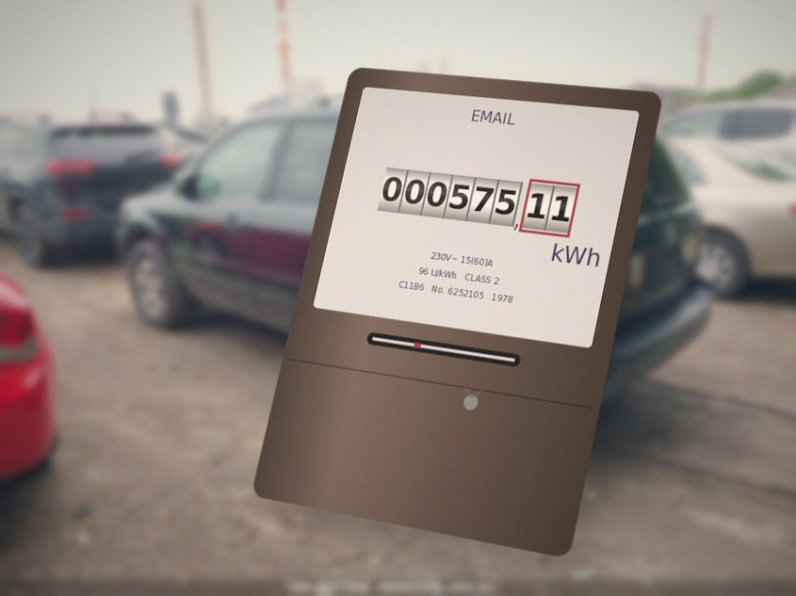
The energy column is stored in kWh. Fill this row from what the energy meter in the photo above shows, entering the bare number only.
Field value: 575.11
